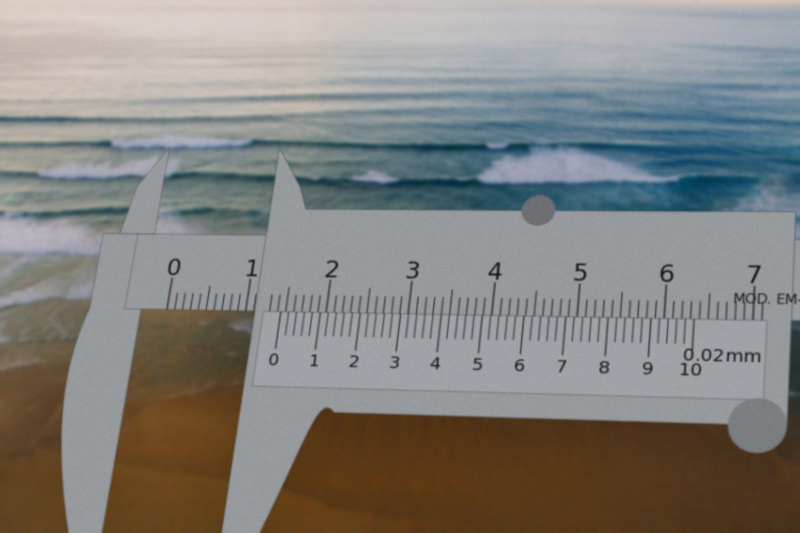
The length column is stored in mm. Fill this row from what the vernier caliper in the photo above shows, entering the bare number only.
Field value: 14.4
